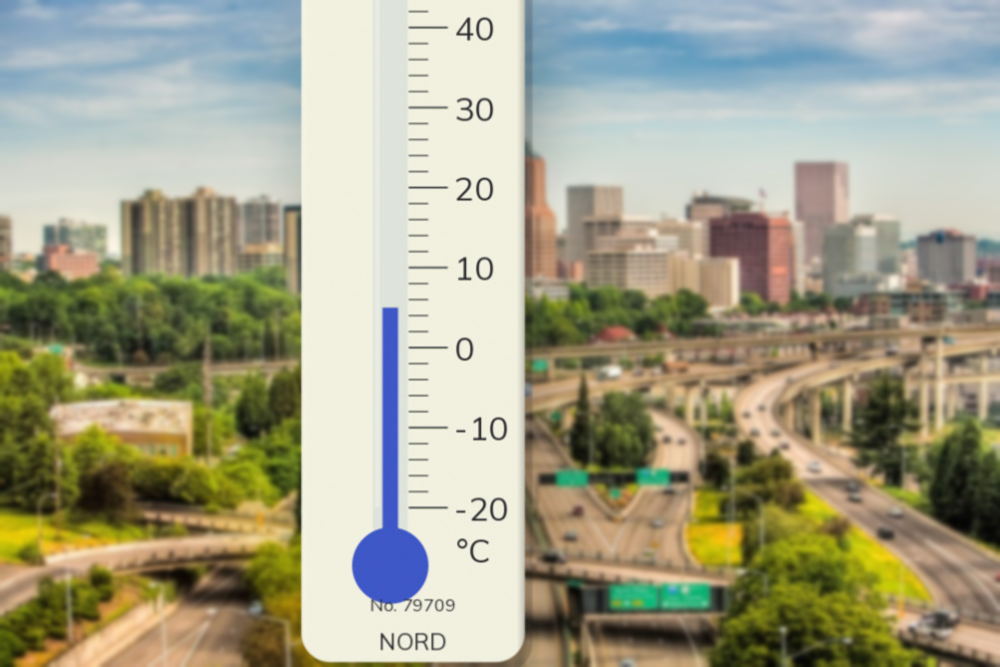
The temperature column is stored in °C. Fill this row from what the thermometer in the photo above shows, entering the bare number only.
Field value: 5
